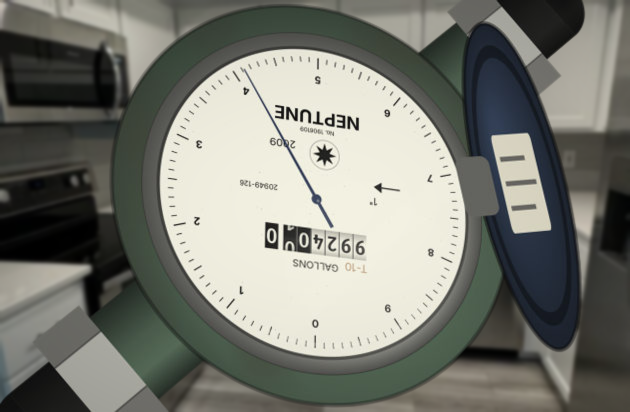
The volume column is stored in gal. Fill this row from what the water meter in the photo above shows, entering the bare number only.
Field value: 9924004.1
